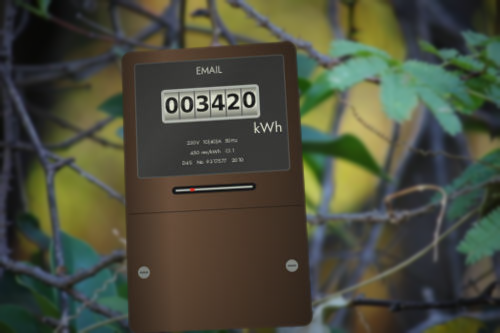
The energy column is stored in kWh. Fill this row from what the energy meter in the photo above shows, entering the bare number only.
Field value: 3420
